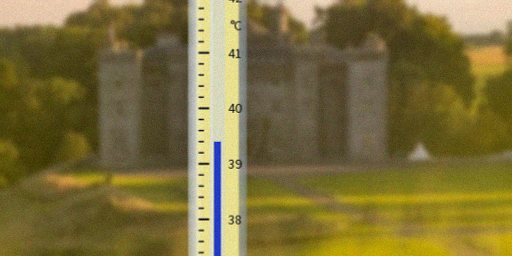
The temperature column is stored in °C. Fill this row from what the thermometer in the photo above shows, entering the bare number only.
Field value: 39.4
